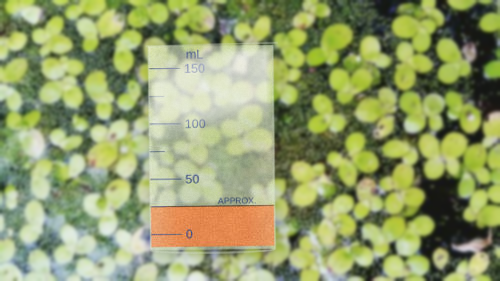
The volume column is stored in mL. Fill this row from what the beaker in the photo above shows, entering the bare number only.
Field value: 25
